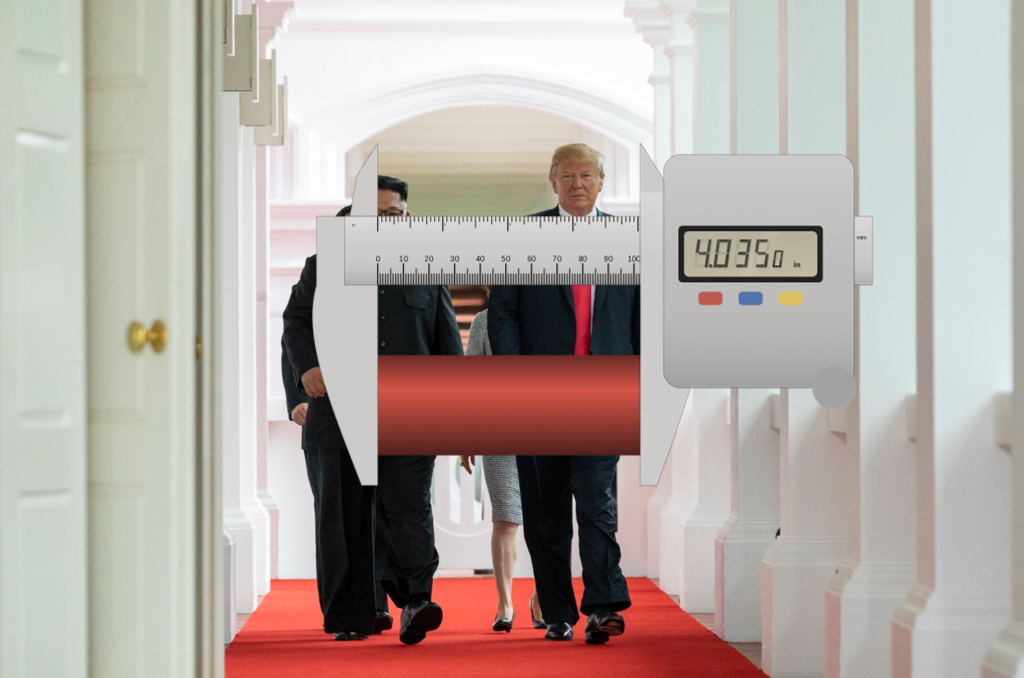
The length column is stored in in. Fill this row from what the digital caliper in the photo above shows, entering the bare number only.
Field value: 4.0350
